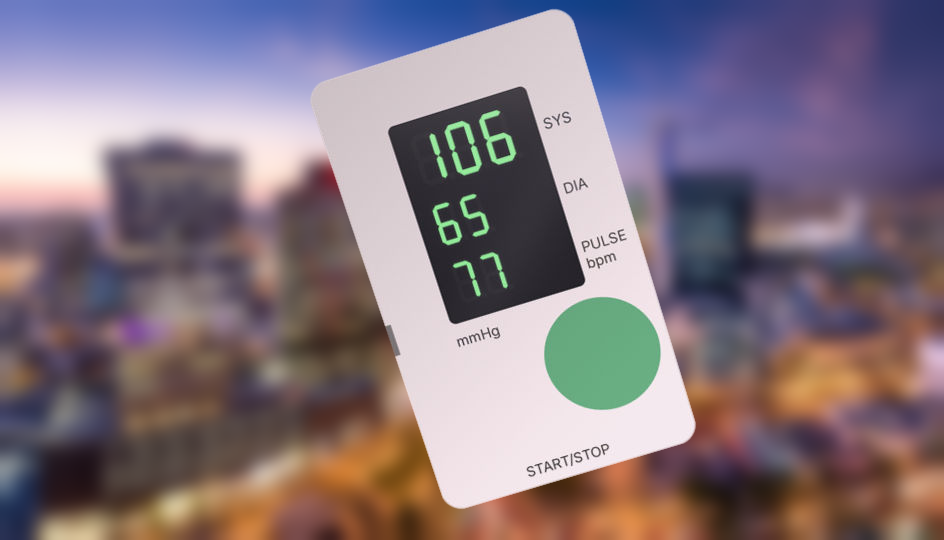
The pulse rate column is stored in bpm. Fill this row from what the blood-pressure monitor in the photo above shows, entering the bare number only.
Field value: 77
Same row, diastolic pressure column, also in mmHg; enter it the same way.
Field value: 65
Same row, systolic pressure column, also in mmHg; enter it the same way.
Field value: 106
